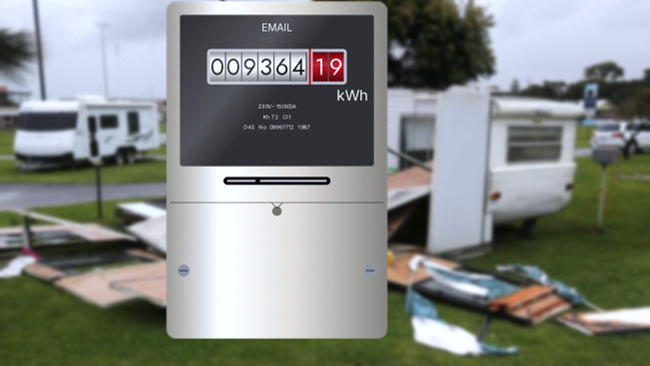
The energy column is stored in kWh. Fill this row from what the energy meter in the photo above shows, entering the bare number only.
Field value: 9364.19
